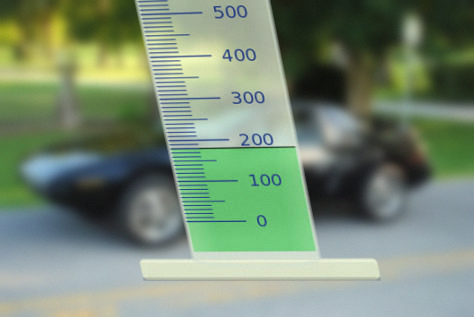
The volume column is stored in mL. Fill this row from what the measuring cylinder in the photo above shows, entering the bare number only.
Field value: 180
